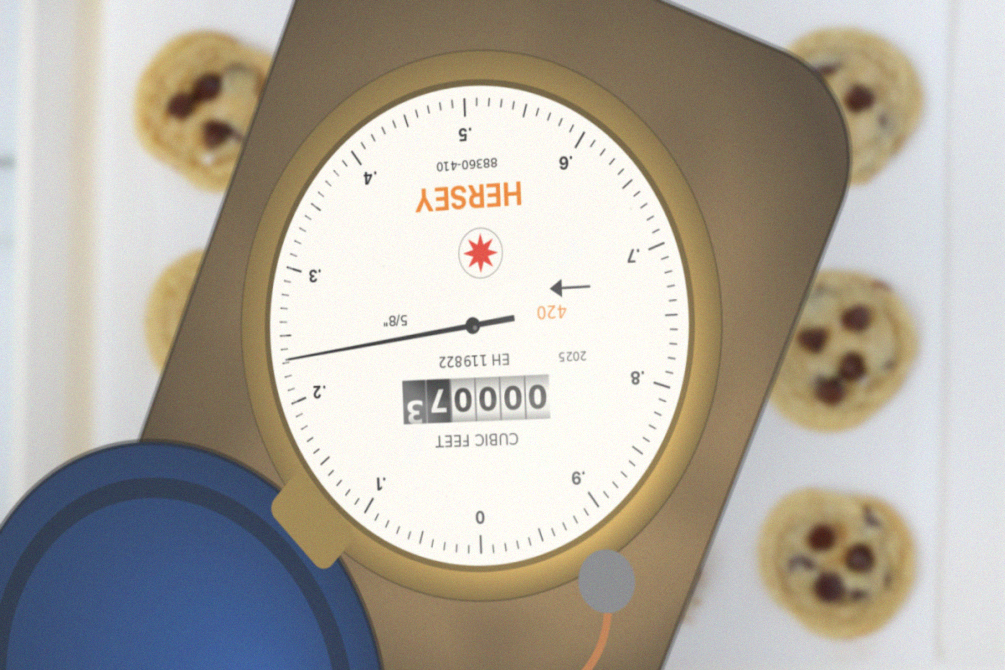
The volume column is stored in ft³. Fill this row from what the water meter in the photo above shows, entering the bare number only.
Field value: 73.23
